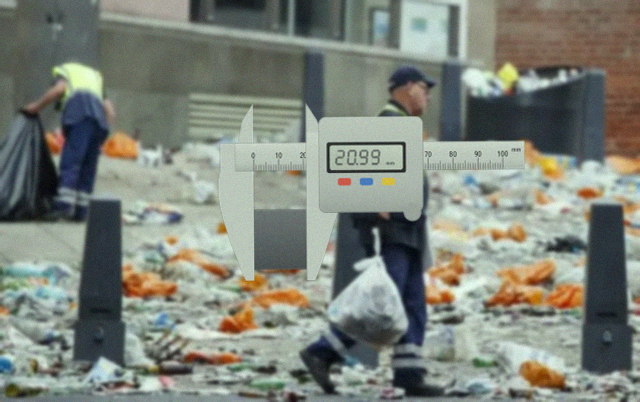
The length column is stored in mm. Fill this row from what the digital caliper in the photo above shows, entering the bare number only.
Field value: 20.99
